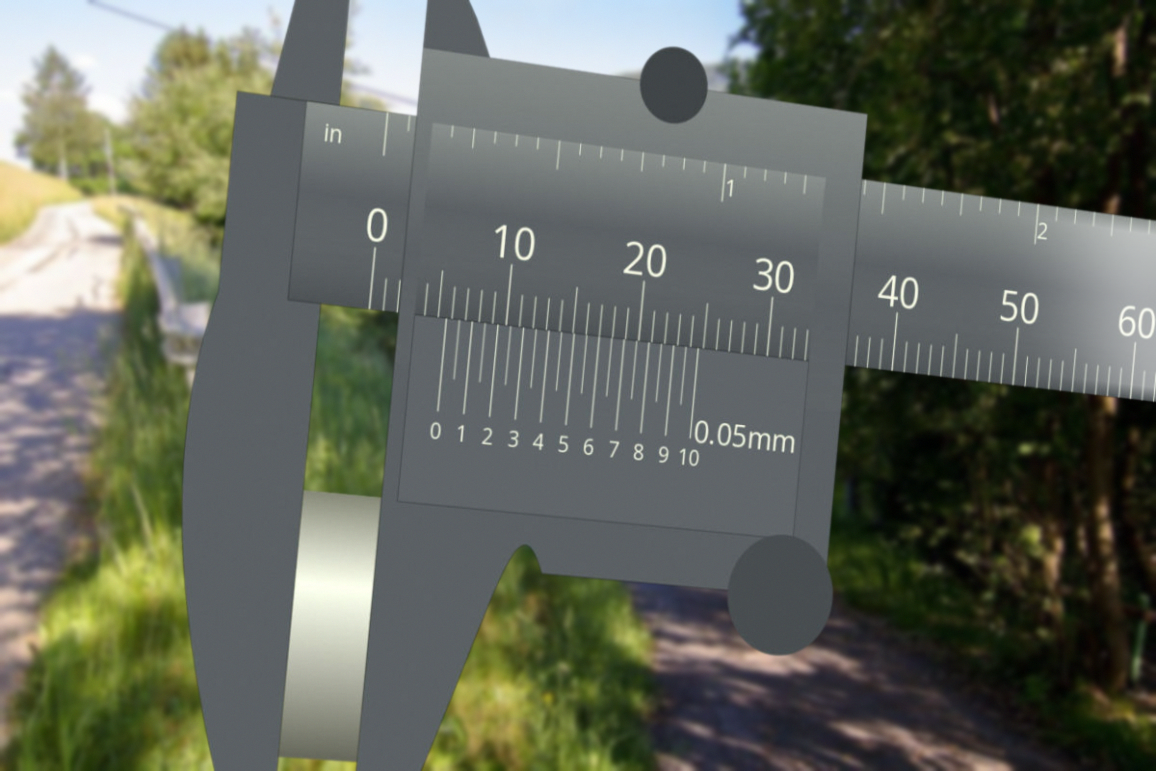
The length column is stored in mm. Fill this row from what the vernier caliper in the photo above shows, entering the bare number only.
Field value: 5.6
